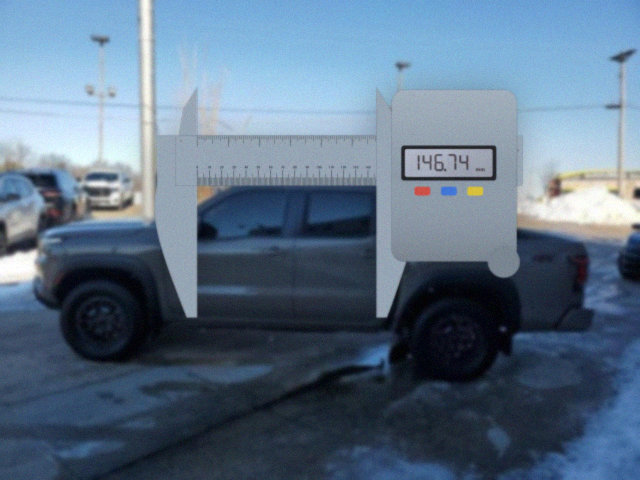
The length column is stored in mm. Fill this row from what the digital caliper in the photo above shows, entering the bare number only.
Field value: 146.74
